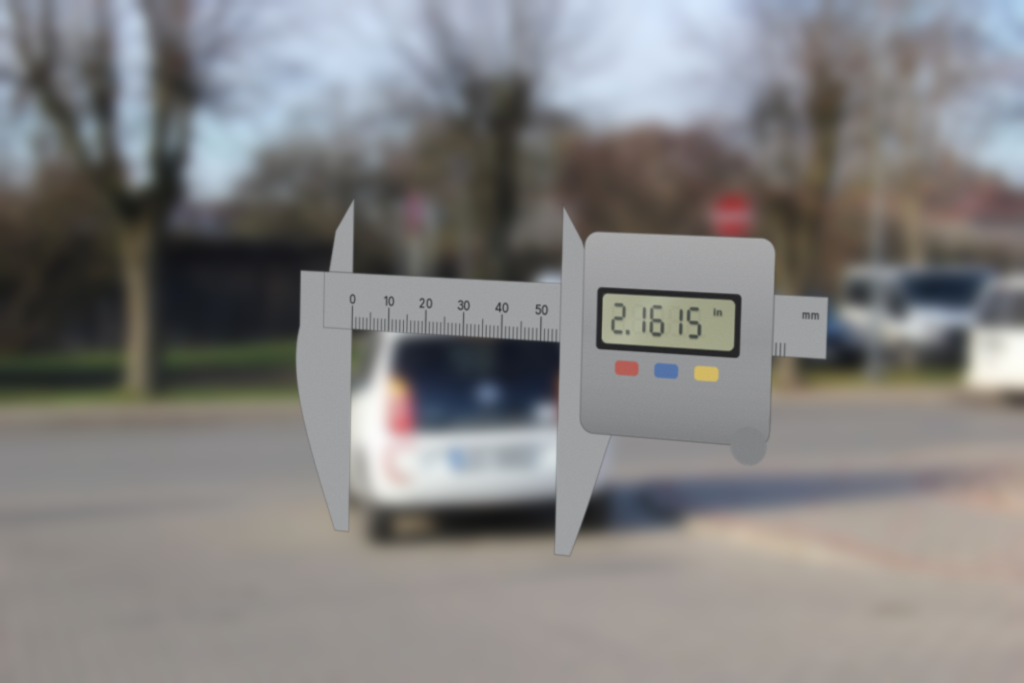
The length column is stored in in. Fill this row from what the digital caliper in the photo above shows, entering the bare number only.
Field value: 2.1615
